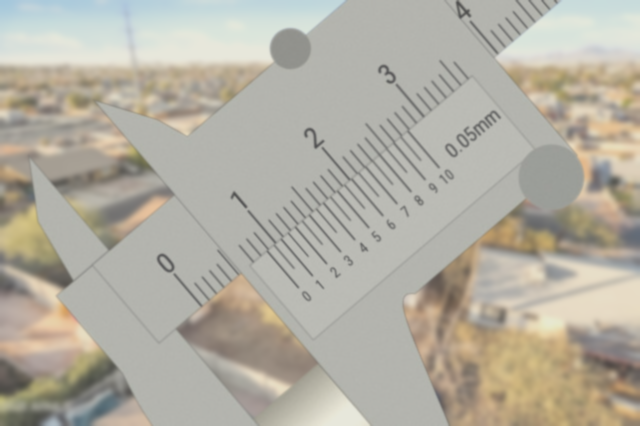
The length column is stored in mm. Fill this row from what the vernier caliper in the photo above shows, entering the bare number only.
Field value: 8.8
